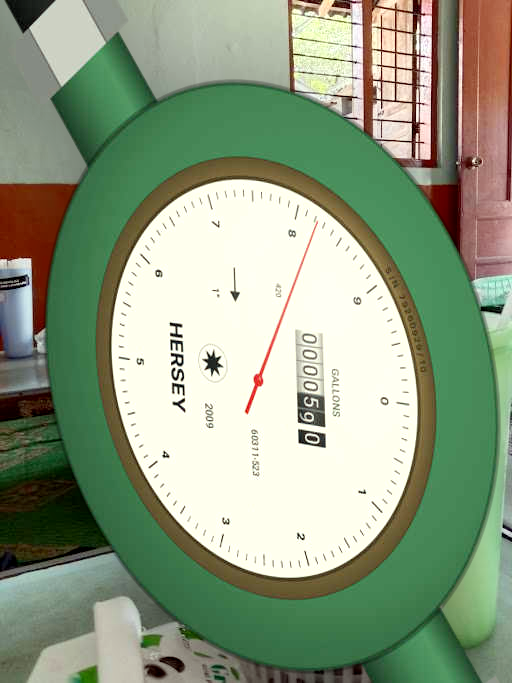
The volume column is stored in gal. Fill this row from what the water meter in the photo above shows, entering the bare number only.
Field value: 588.2
